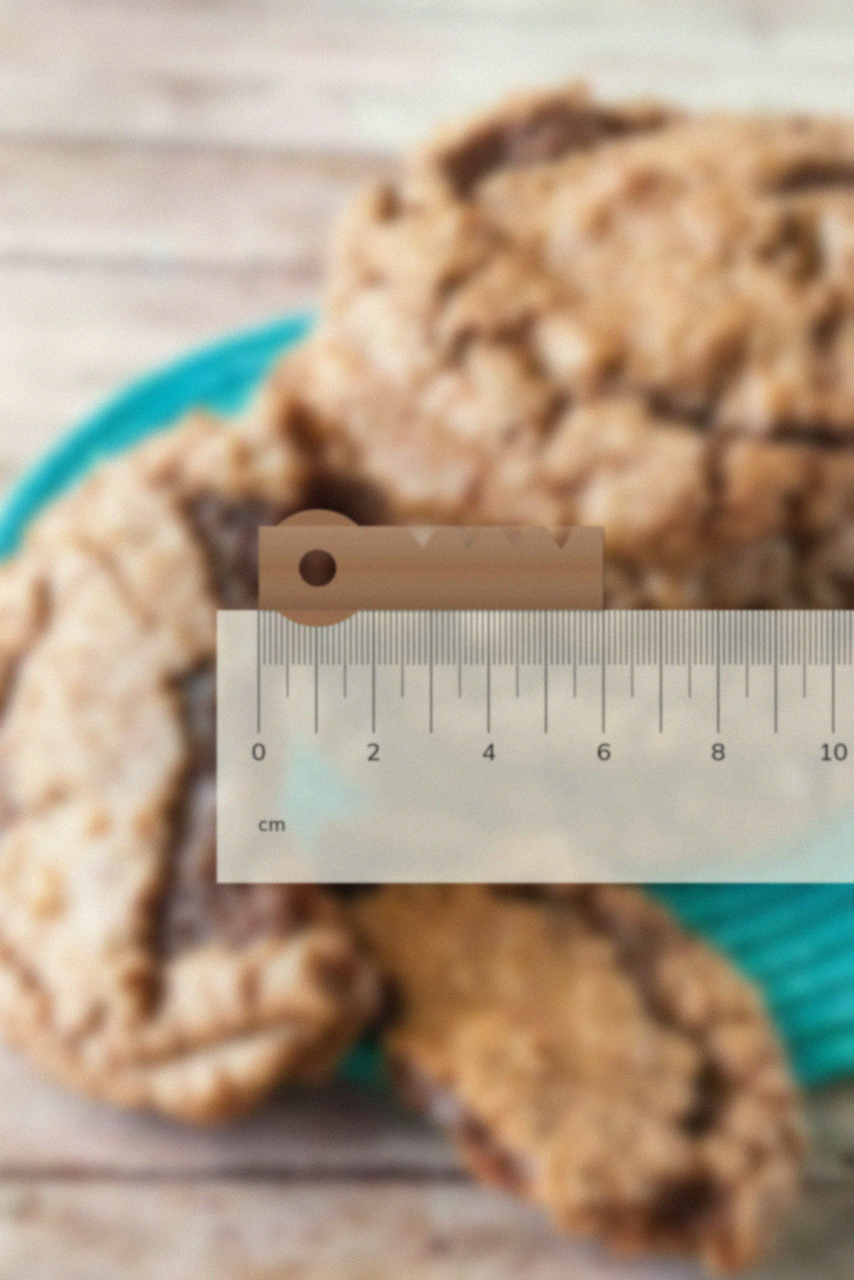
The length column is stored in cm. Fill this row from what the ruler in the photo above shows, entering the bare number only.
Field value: 6
